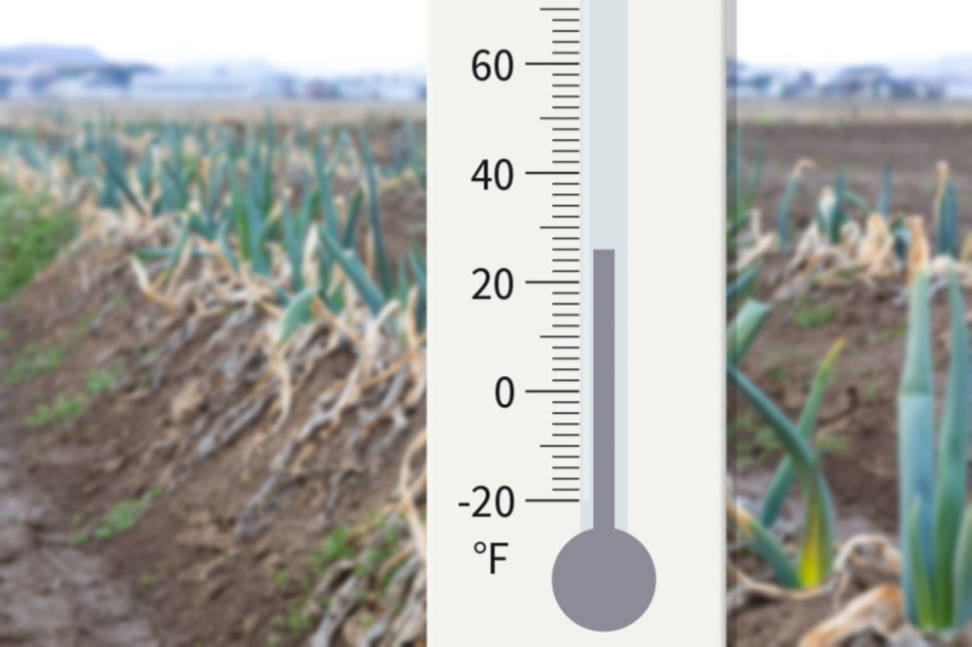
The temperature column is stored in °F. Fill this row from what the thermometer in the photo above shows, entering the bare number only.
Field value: 26
